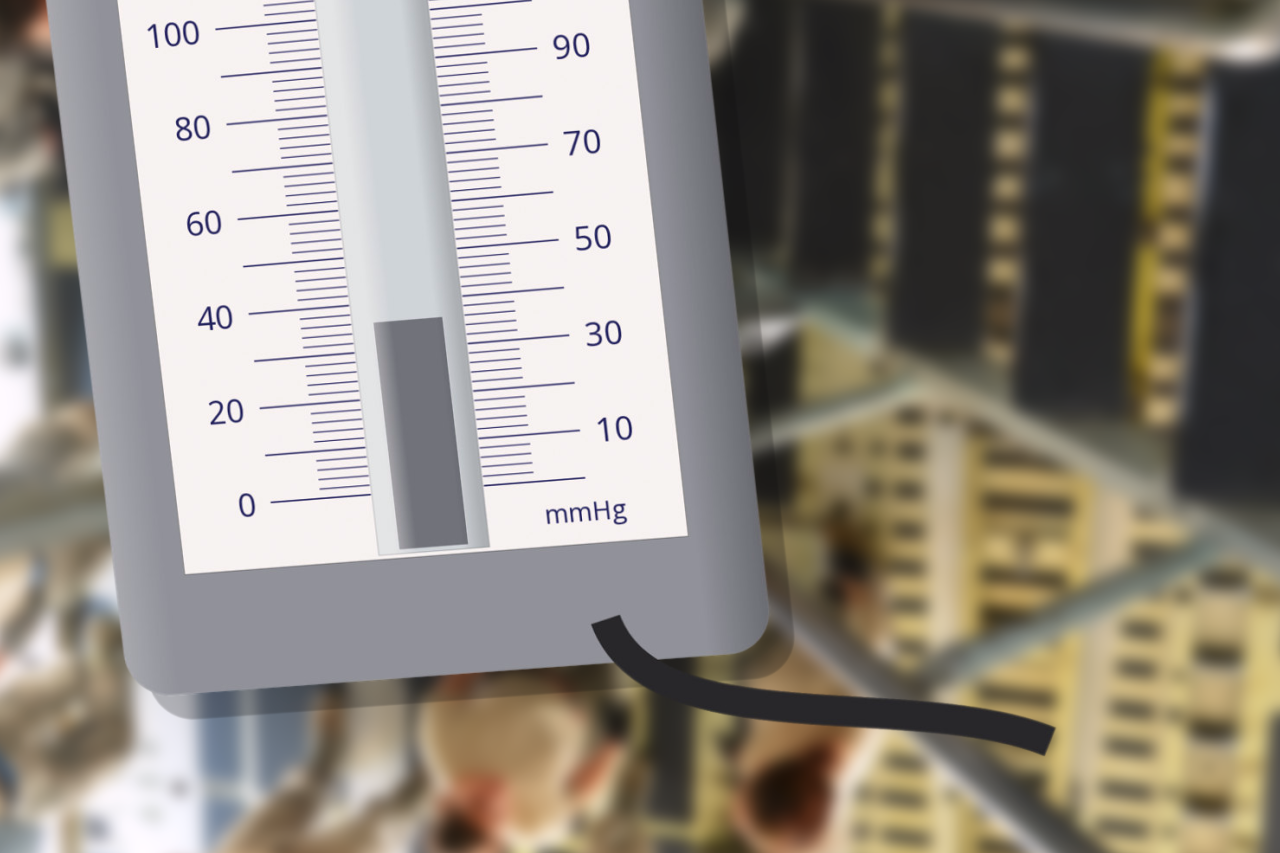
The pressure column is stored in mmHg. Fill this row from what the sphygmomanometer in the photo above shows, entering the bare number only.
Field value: 36
